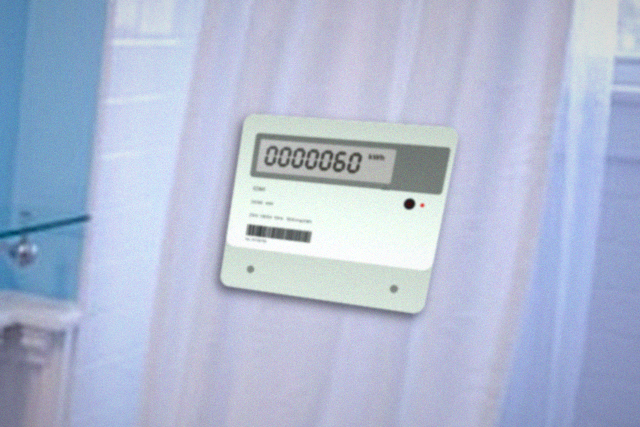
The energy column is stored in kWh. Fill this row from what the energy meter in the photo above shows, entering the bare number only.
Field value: 60
